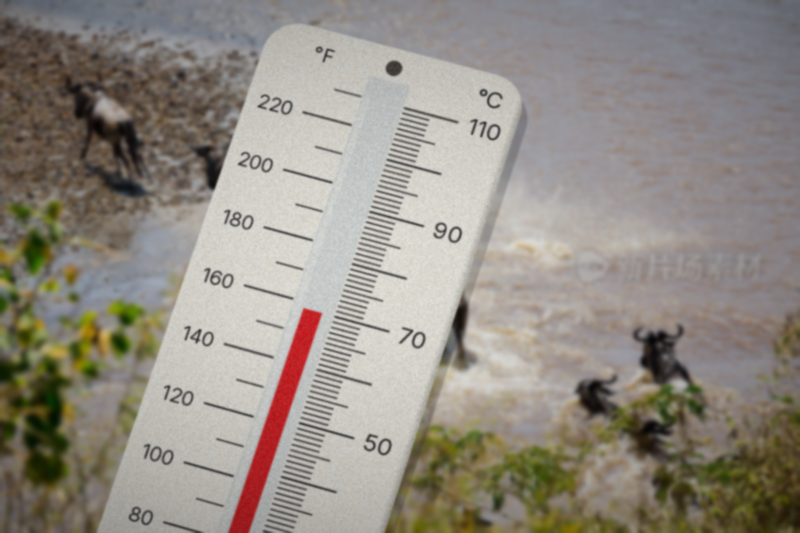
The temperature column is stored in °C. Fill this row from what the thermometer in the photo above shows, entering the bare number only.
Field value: 70
